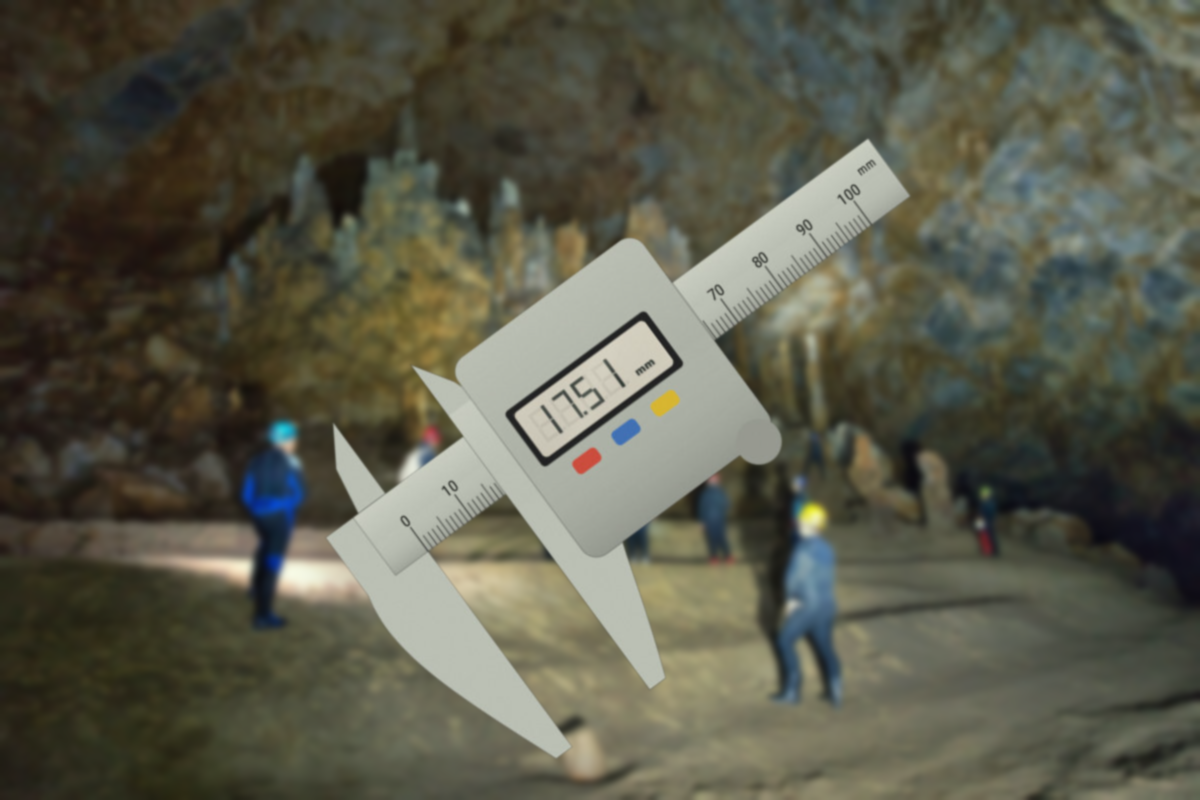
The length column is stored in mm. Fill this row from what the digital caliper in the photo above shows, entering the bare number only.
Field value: 17.51
